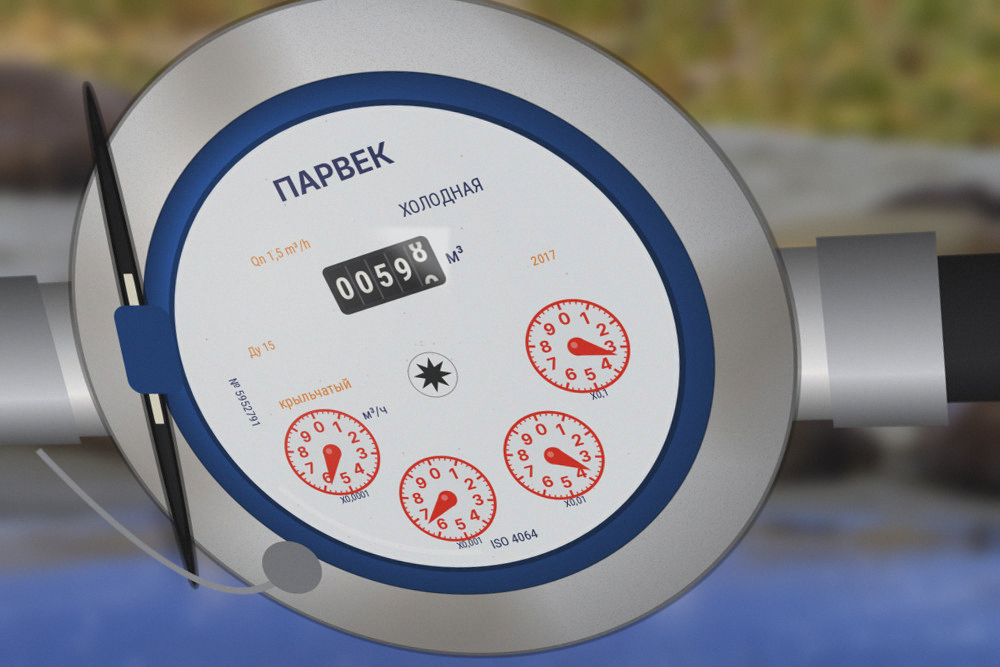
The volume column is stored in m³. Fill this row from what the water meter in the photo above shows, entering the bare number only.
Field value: 598.3365
